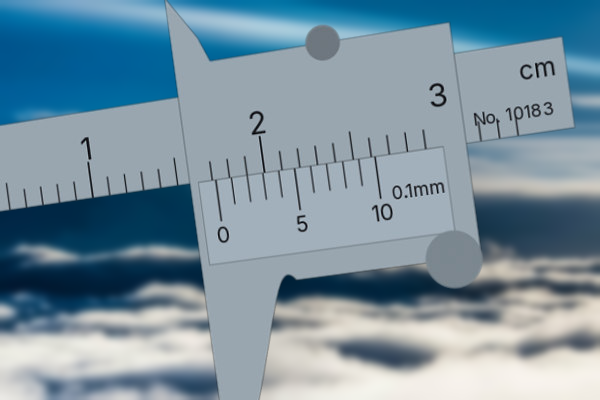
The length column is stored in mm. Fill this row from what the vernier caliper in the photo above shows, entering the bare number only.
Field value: 17.2
